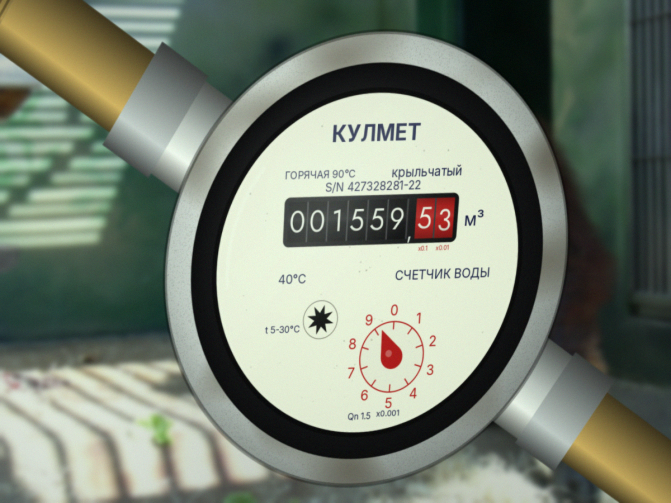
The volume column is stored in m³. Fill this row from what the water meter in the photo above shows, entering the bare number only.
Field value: 1559.529
